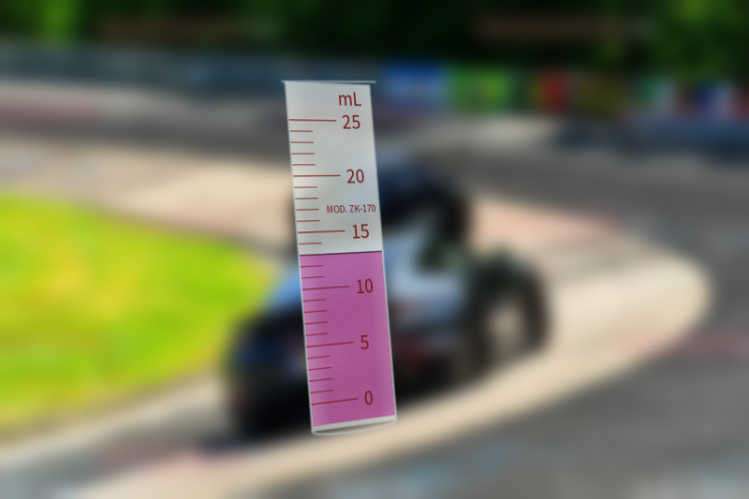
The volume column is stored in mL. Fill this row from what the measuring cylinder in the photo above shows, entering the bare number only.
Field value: 13
